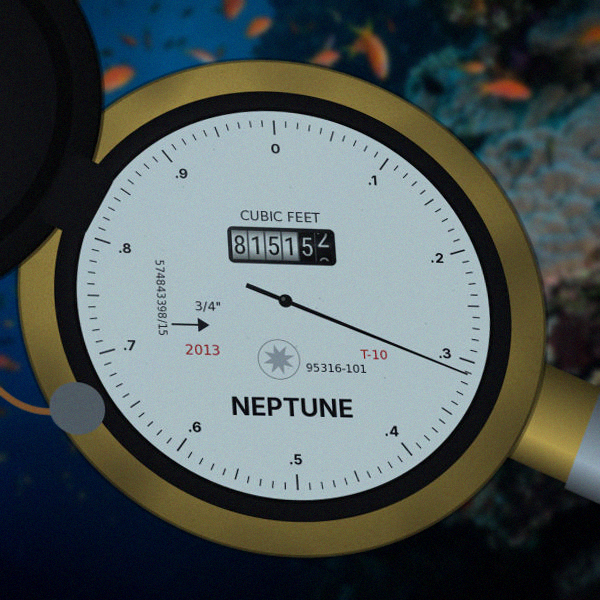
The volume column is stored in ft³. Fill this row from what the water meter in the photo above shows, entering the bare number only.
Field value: 815152.31
